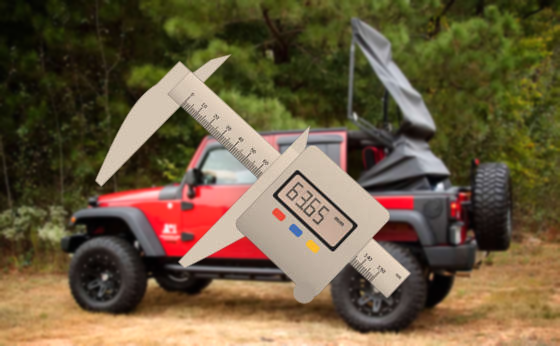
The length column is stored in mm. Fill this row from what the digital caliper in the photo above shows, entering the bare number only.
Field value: 63.65
